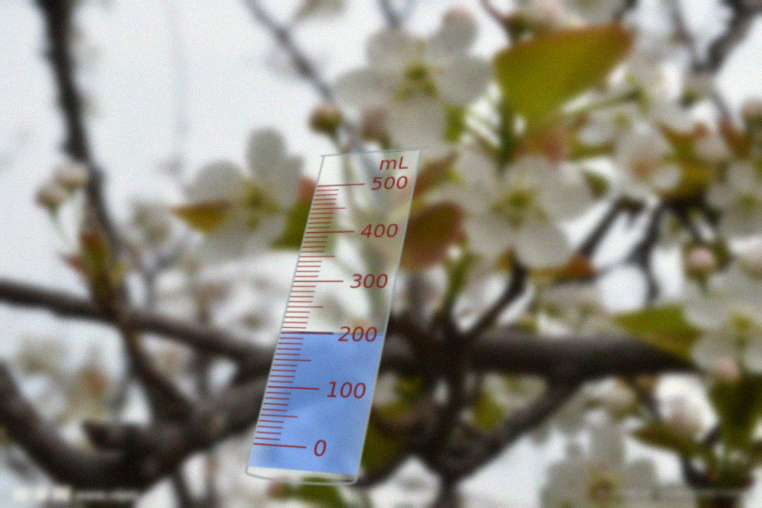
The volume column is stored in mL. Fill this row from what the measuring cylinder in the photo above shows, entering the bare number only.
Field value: 200
